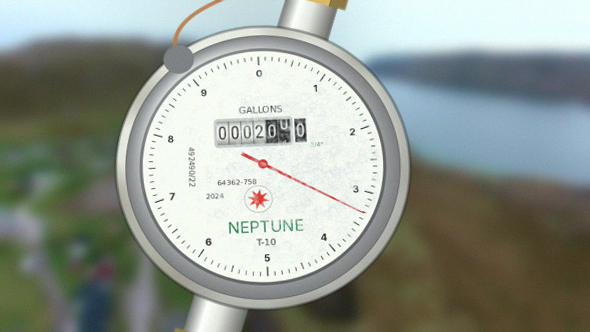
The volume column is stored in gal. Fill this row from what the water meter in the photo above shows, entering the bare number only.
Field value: 2003.3
